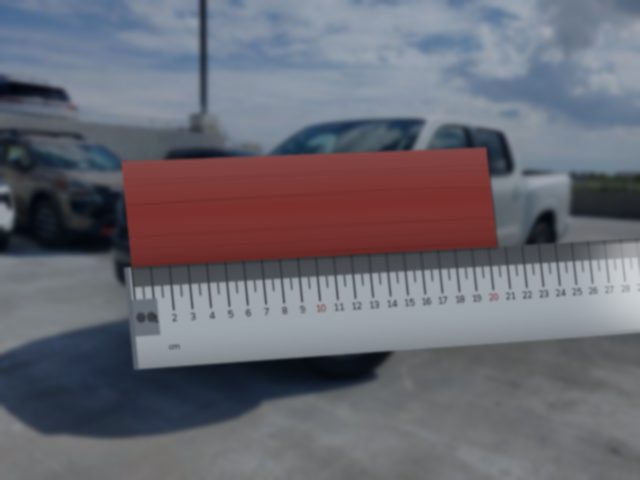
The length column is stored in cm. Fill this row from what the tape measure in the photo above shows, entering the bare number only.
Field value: 20.5
